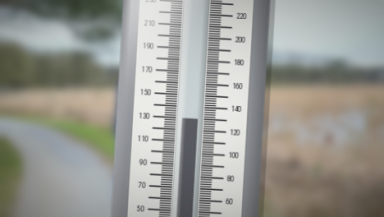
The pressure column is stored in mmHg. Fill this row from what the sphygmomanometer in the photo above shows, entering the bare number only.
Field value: 130
